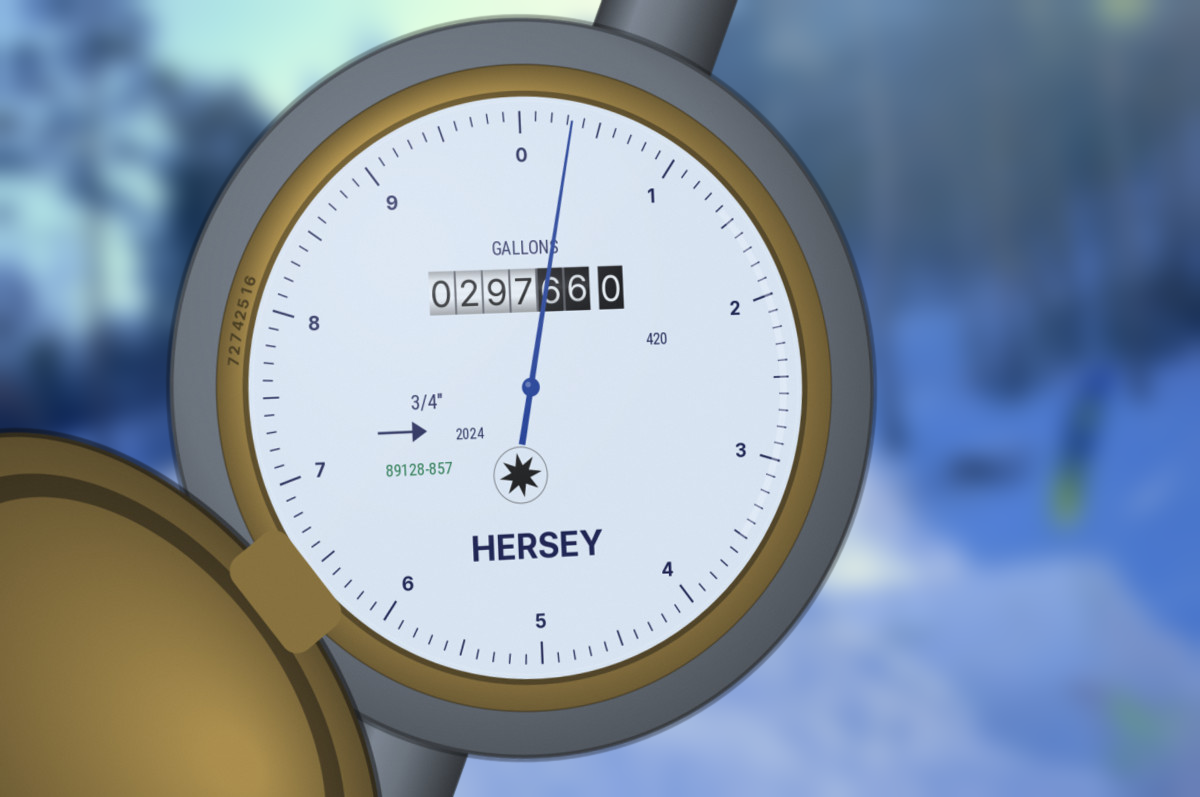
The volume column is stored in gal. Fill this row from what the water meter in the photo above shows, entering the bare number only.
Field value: 297660.3
